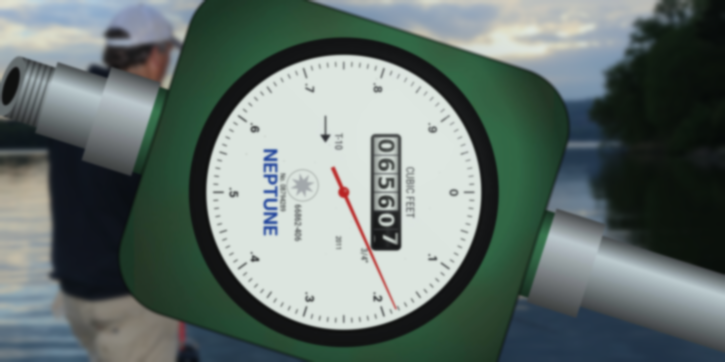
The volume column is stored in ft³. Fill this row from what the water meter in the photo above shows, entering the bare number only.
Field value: 65607.18
